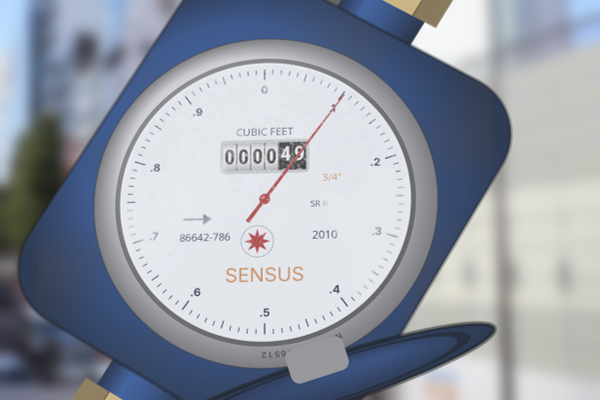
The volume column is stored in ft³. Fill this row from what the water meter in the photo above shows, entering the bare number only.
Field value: 49.10
